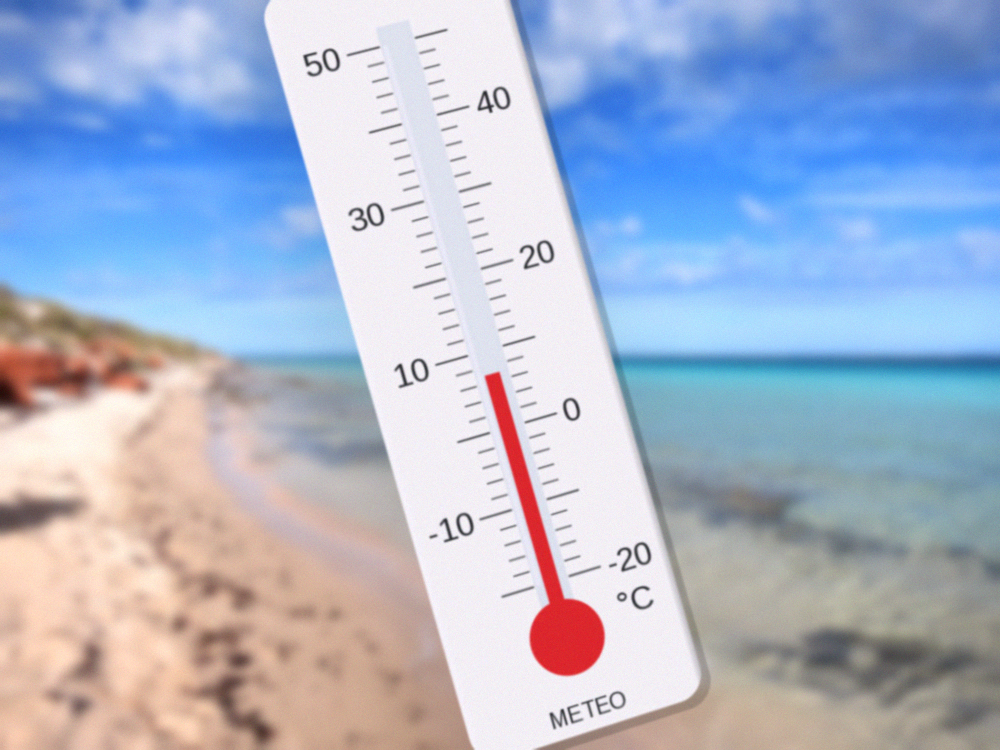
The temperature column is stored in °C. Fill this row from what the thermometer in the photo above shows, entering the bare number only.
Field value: 7
